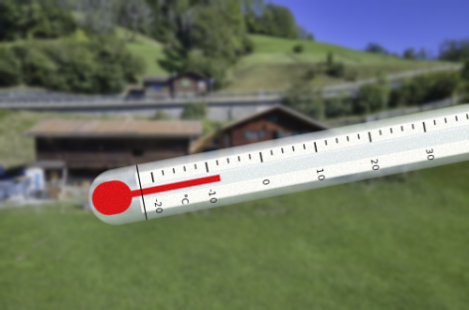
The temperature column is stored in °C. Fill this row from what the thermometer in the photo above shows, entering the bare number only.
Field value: -8
